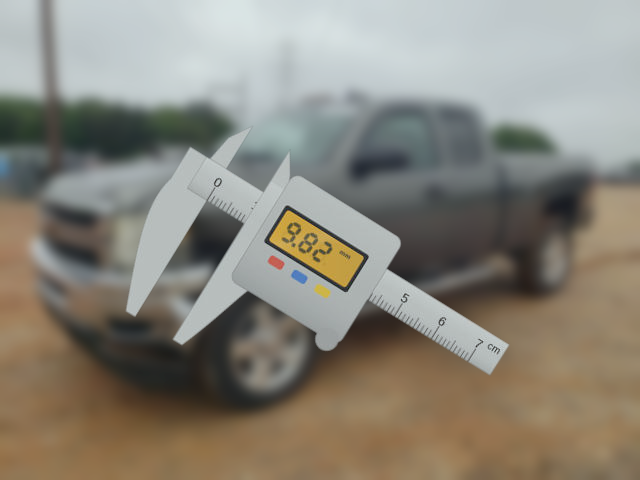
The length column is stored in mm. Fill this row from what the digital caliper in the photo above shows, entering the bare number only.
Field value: 9.82
